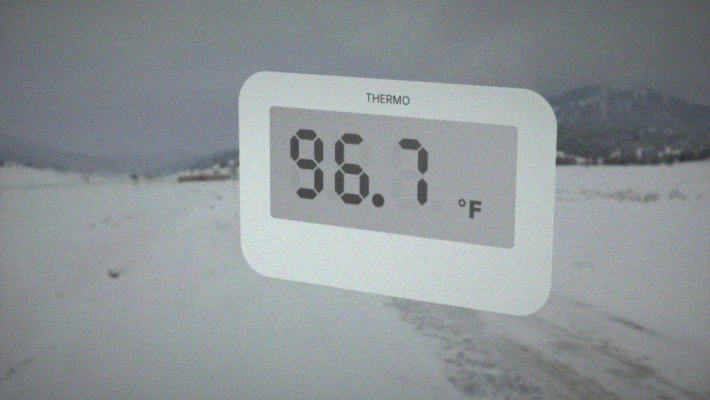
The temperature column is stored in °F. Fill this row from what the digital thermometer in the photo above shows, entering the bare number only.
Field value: 96.7
